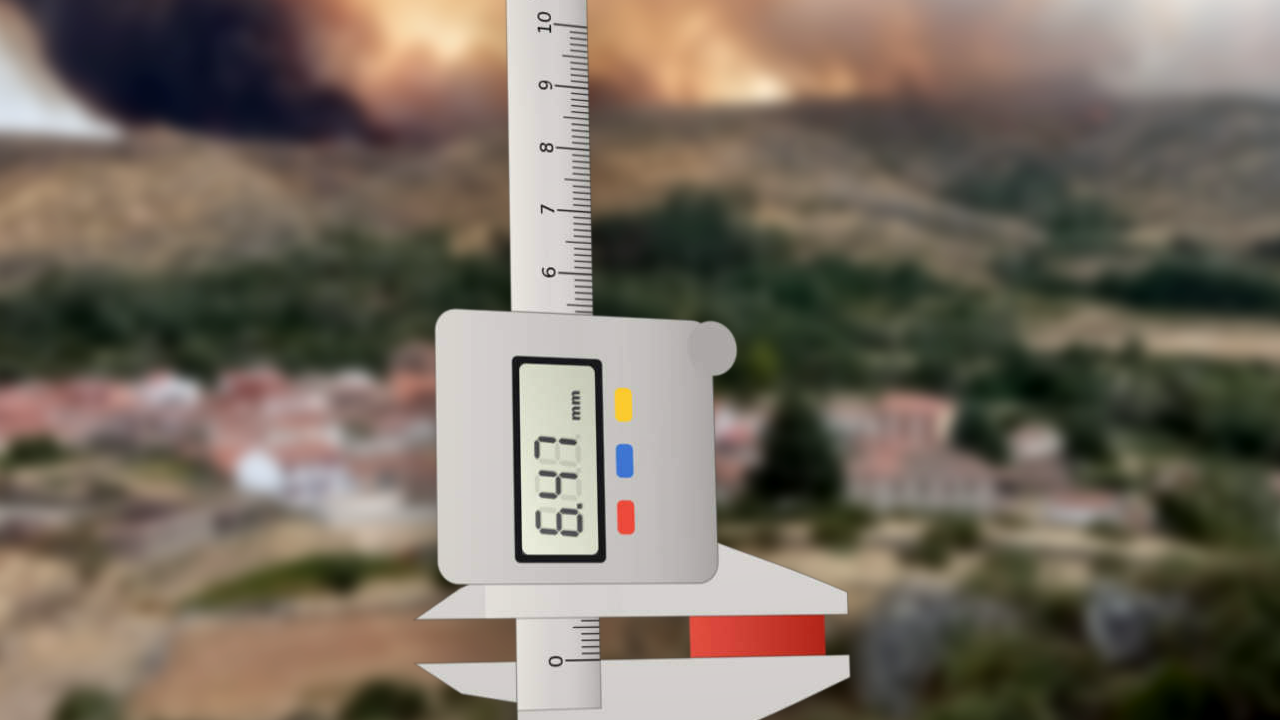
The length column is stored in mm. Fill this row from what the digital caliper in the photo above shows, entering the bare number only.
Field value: 6.47
